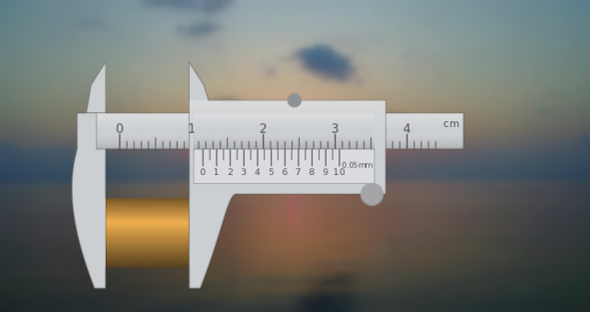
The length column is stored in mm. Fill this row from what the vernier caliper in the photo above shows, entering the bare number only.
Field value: 11.6
